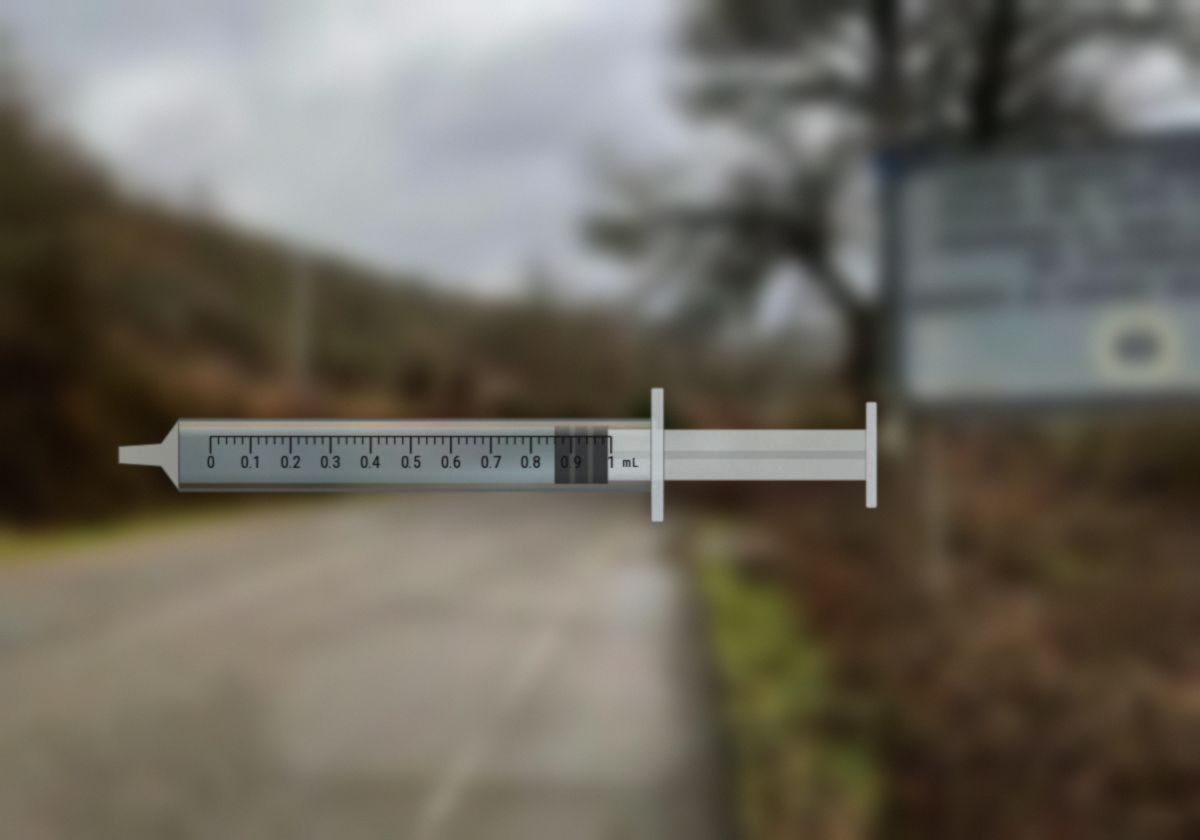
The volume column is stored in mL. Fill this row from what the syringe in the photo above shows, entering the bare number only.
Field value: 0.86
